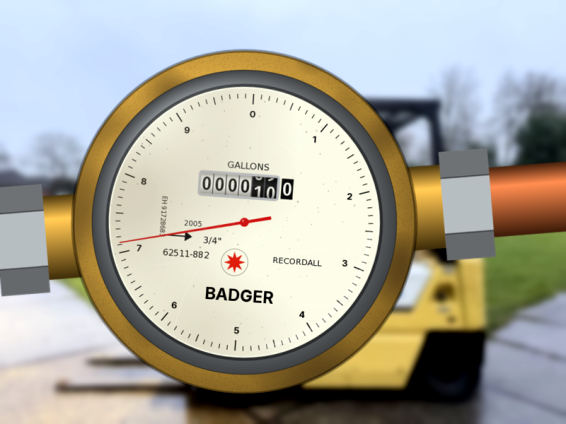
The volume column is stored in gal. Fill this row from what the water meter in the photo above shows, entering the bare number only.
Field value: 97.1
